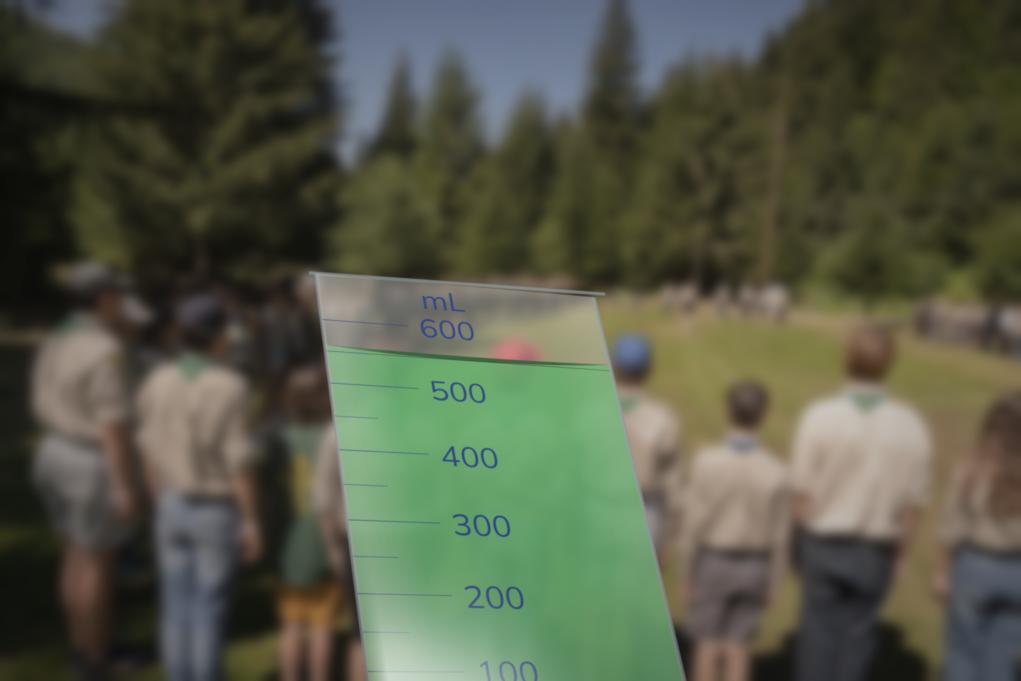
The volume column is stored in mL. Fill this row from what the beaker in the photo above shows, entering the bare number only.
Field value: 550
